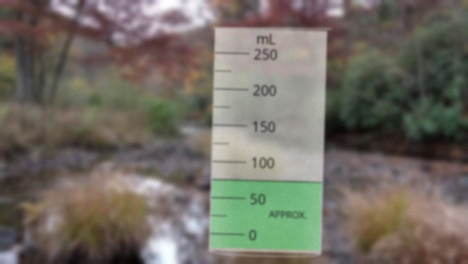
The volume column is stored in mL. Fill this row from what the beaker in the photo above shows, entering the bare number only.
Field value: 75
